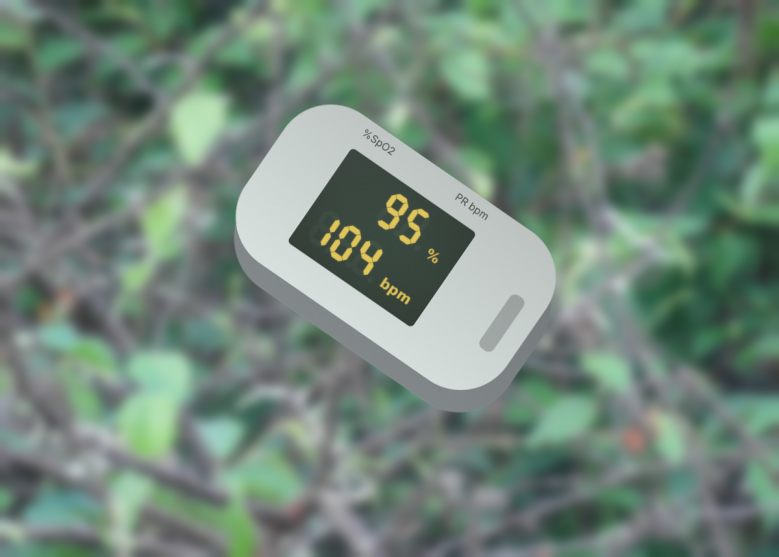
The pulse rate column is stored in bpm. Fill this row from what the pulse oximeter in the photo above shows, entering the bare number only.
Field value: 104
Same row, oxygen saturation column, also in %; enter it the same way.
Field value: 95
